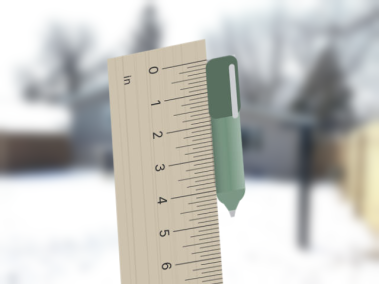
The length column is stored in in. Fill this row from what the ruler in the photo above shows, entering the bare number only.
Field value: 4.875
